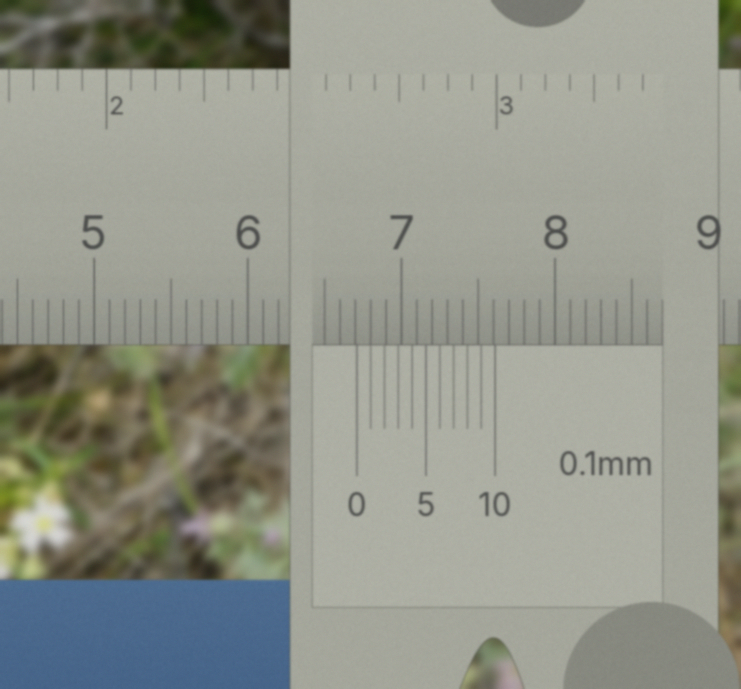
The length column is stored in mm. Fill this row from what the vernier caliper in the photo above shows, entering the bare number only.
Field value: 67.1
